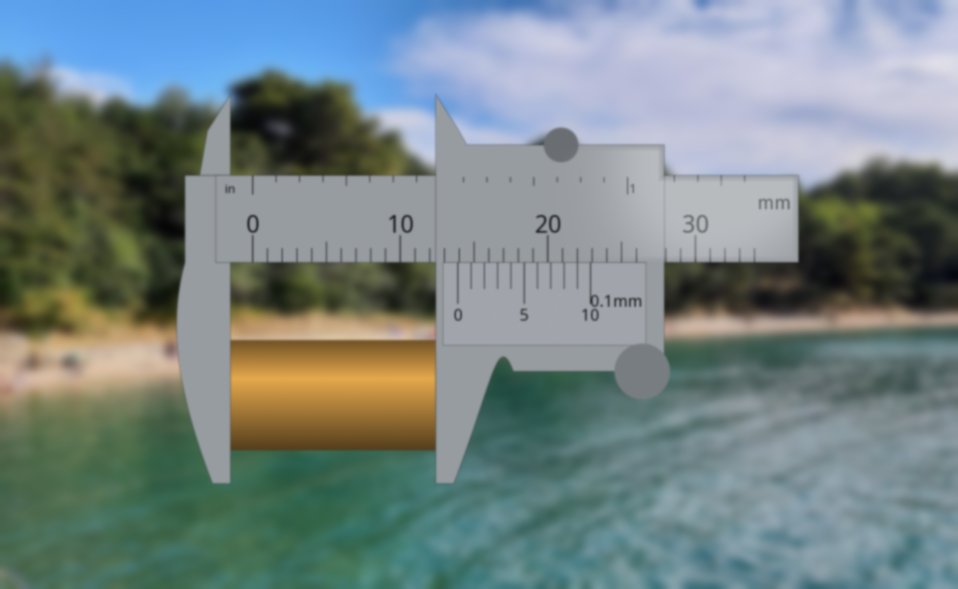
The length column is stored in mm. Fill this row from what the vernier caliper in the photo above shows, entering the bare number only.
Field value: 13.9
